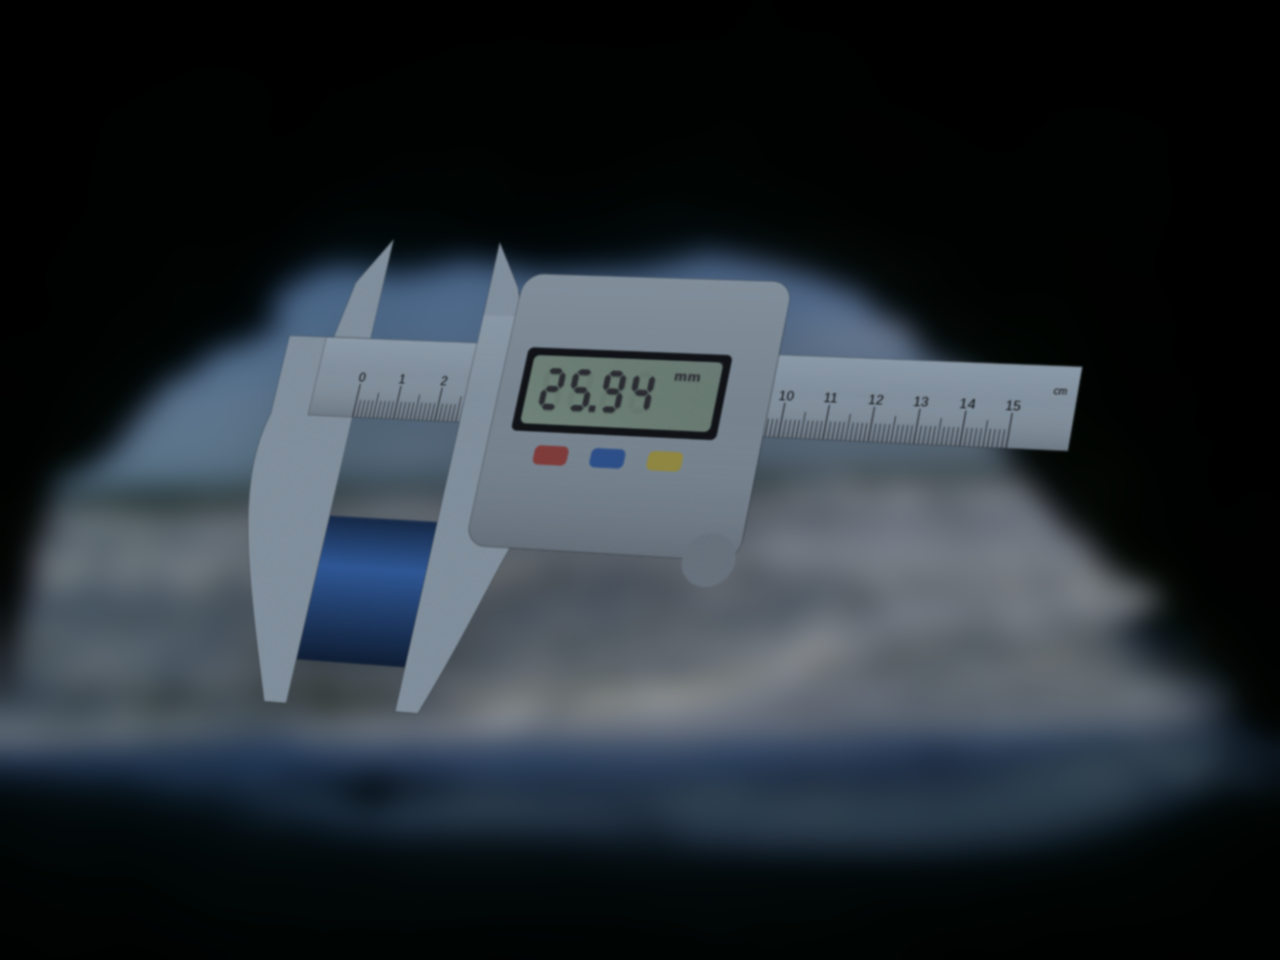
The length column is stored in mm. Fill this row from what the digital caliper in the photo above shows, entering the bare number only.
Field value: 25.94
